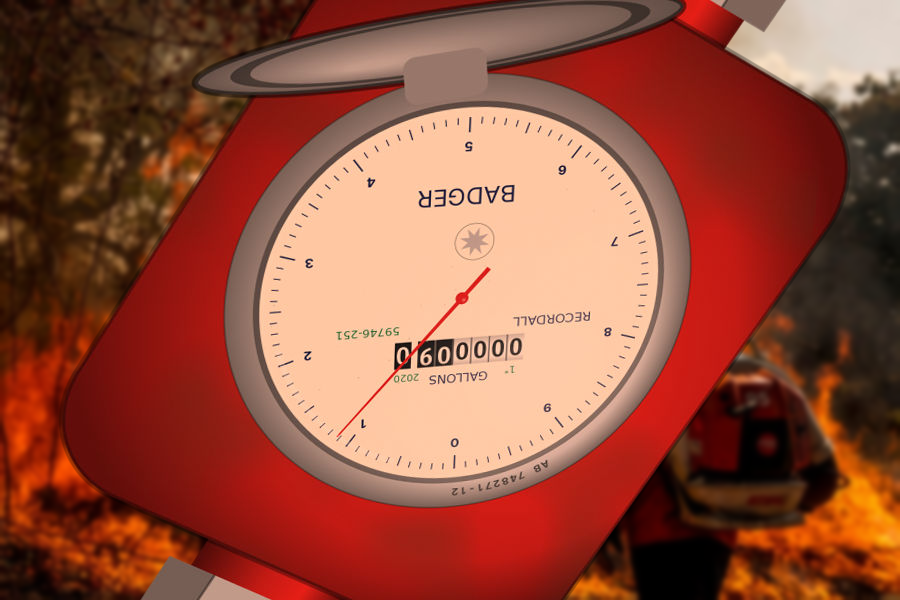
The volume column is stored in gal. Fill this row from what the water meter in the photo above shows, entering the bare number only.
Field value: 91.1
